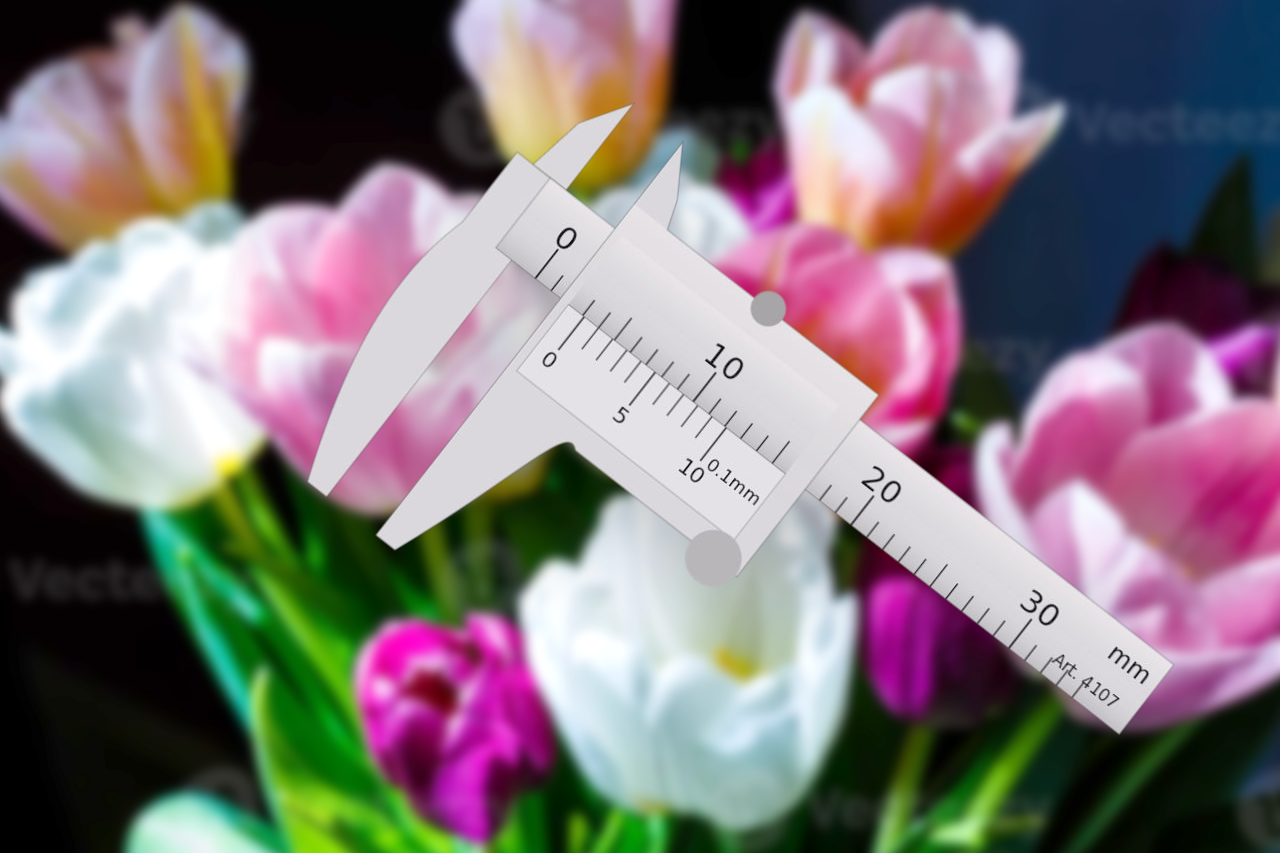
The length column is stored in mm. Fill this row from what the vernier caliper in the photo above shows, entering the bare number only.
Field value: 3.1
